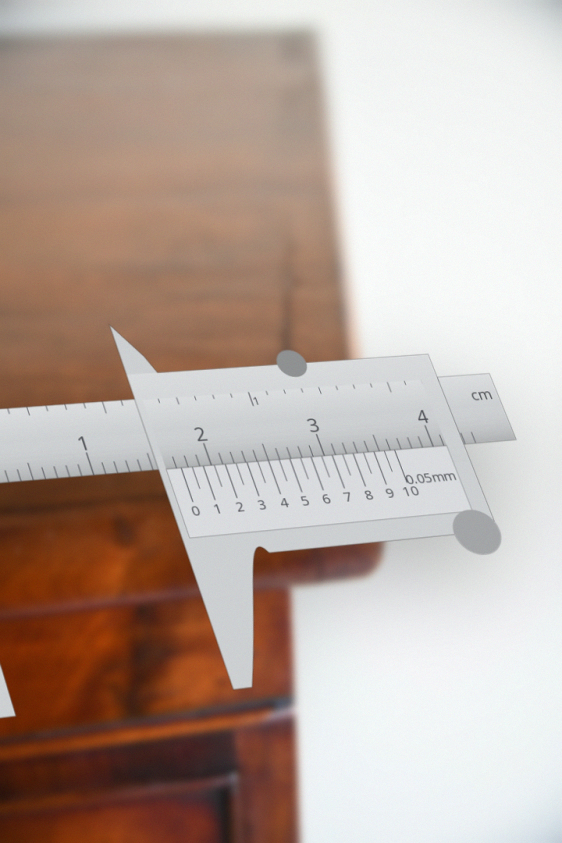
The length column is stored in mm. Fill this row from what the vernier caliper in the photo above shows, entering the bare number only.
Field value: 17.4
